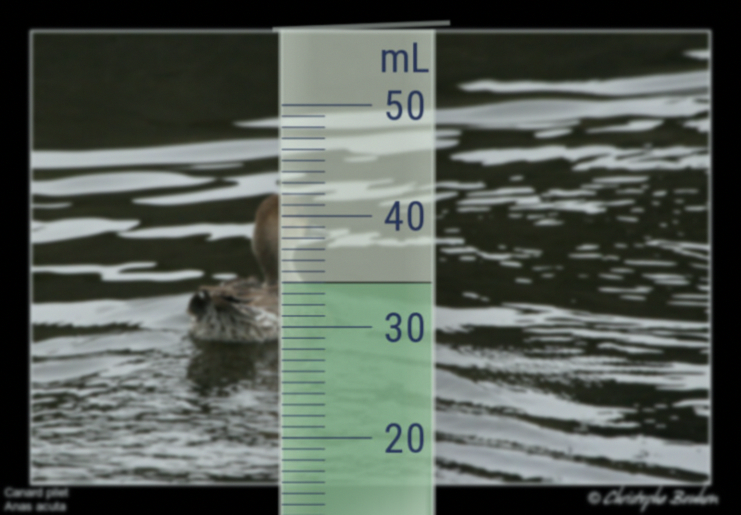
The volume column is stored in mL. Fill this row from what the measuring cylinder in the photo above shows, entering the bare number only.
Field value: 34
